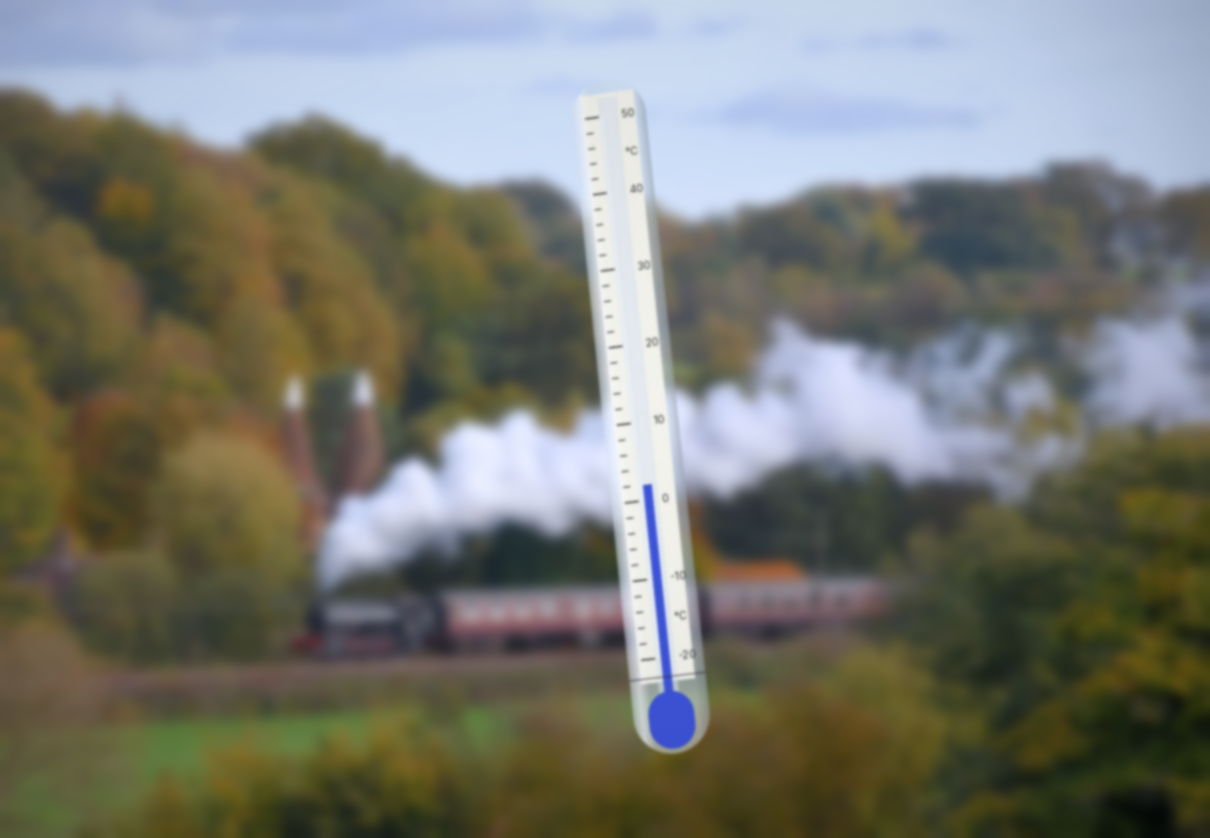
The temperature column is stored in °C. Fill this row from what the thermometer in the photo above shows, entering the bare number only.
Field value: 2
